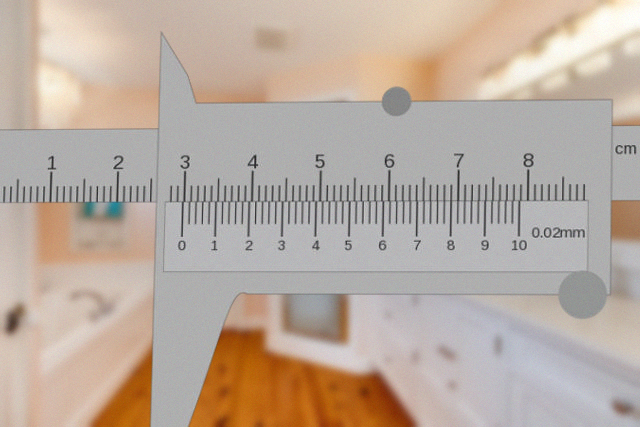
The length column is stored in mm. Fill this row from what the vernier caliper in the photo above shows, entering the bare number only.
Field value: 29.8
